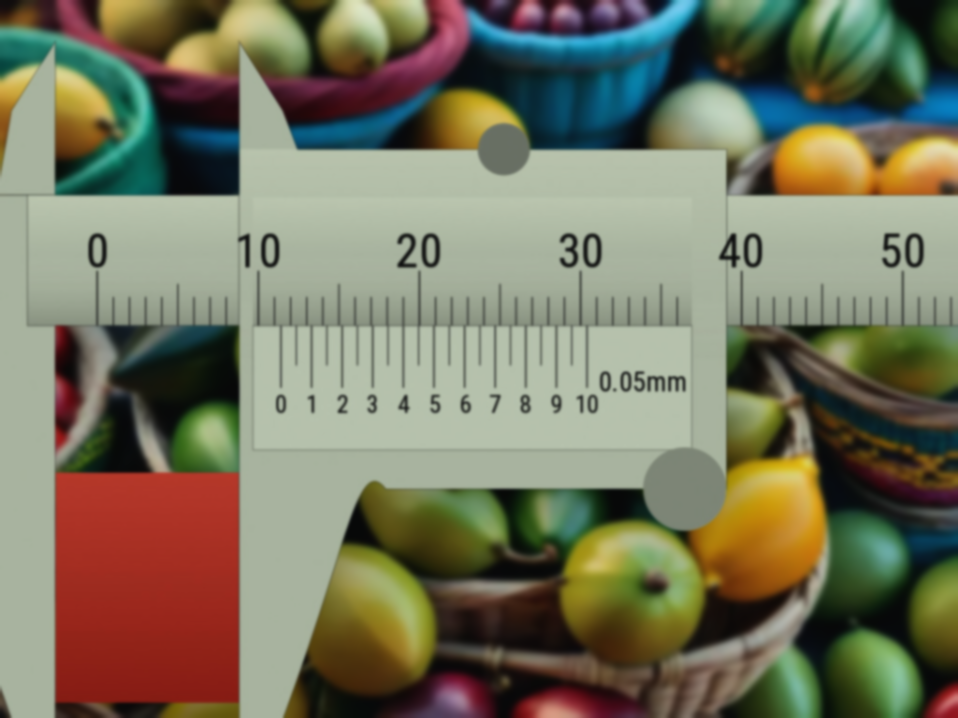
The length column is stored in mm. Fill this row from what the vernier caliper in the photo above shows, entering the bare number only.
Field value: 11.4
